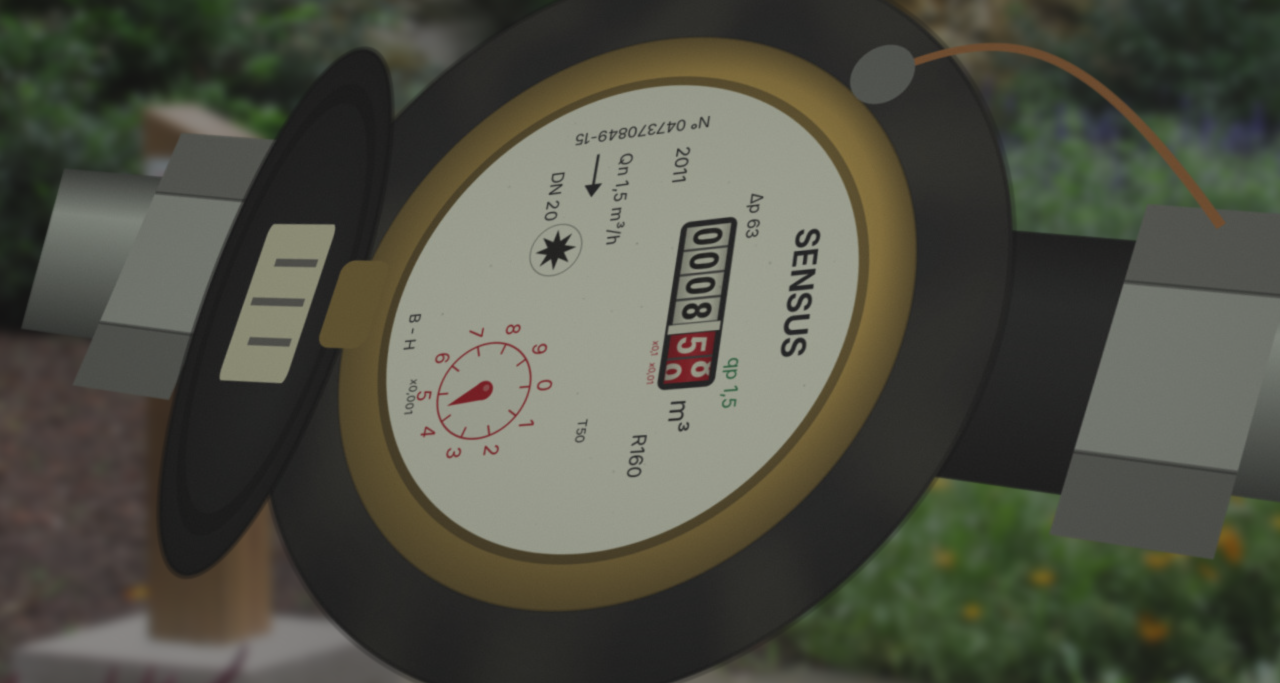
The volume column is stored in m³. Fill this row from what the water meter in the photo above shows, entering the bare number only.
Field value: 8.584
